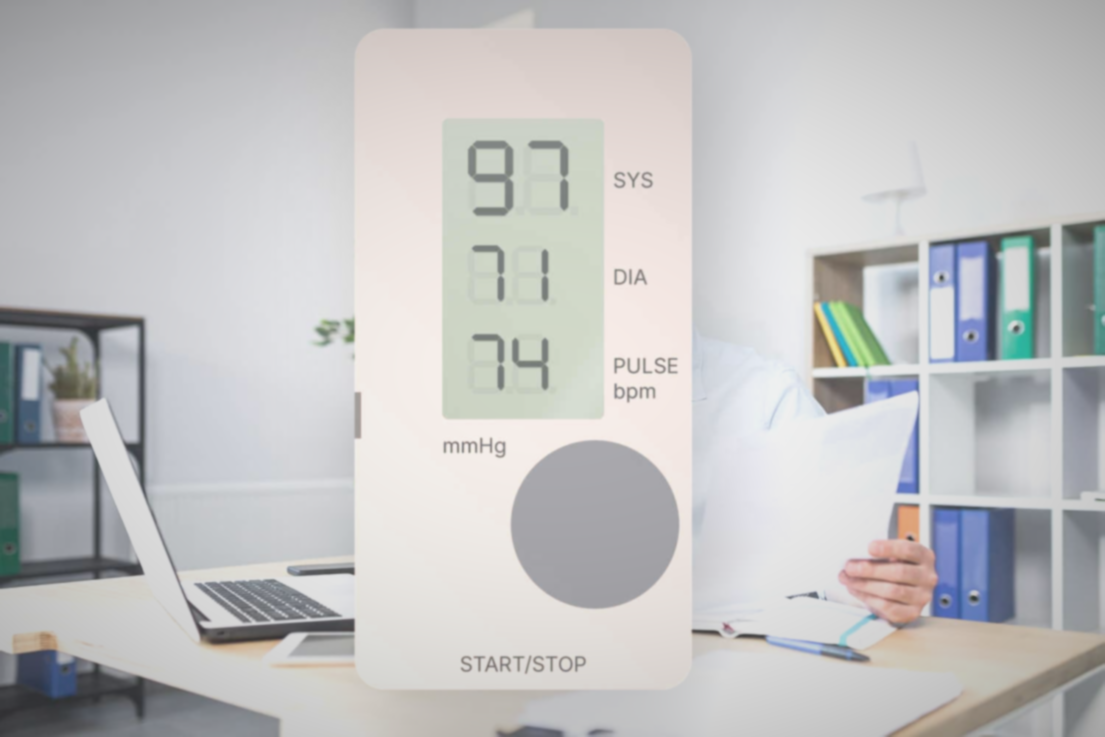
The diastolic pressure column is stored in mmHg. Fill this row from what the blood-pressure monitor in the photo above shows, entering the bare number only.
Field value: 71
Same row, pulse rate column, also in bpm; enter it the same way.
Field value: 74
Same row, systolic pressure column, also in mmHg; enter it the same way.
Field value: 97
